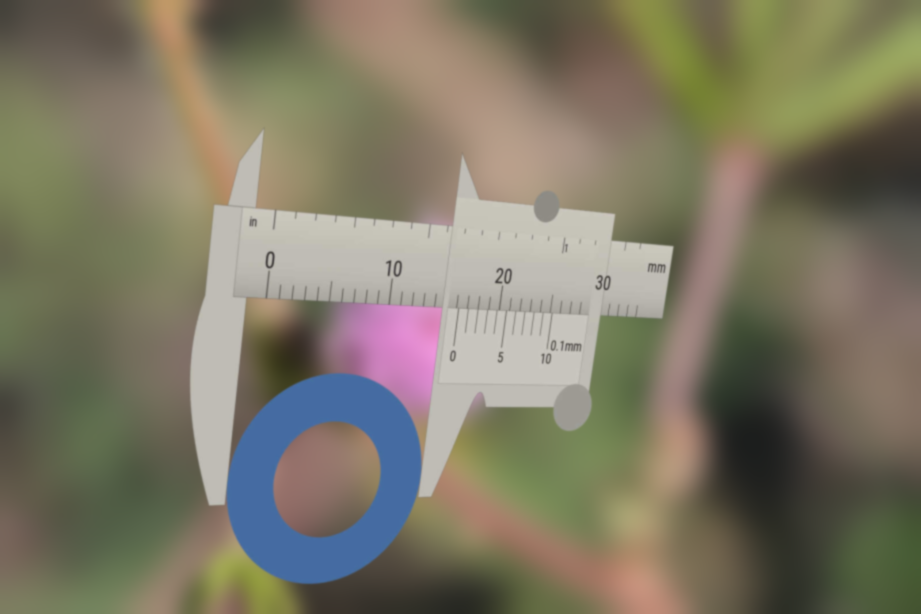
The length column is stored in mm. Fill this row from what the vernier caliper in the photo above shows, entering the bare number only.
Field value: 16.2
